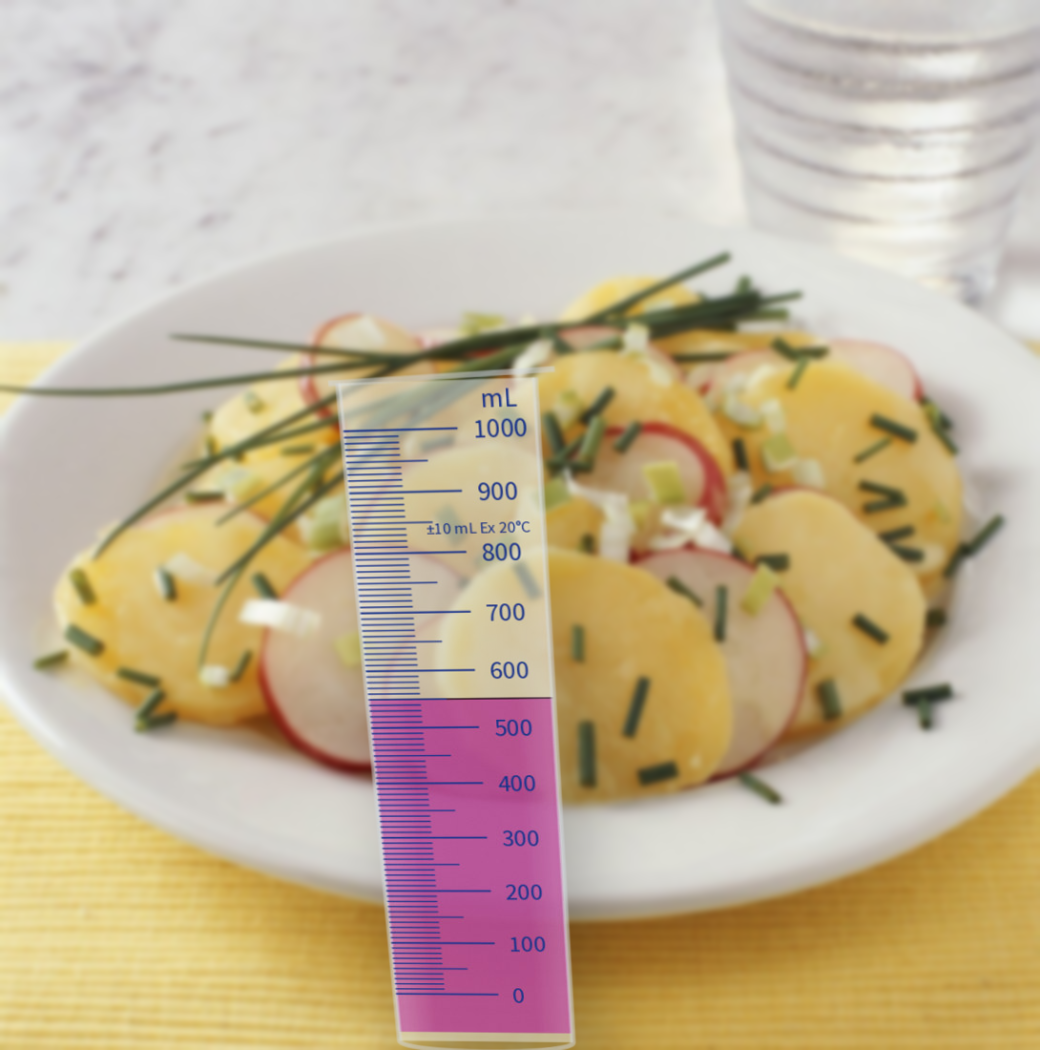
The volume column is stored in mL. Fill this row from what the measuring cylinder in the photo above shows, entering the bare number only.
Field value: 550
